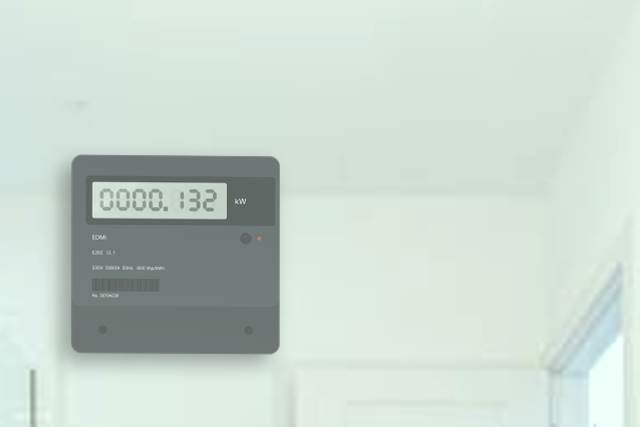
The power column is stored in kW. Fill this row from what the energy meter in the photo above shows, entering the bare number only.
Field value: 0.132
